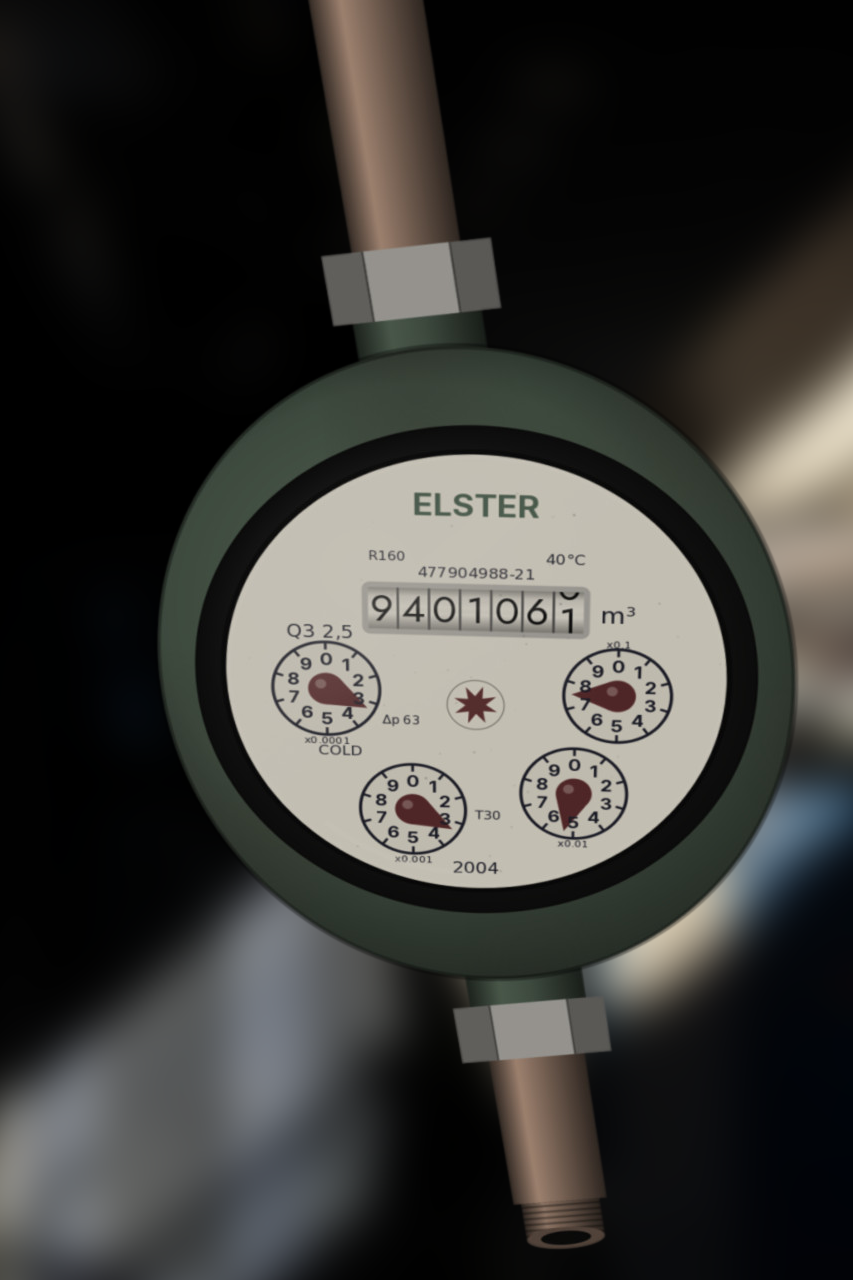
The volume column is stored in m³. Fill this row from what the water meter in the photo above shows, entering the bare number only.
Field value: 9401060.7533
